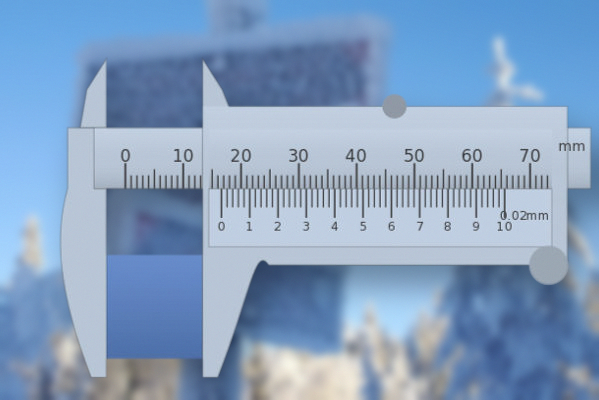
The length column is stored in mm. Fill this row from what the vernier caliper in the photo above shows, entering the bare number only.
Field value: 16.6
